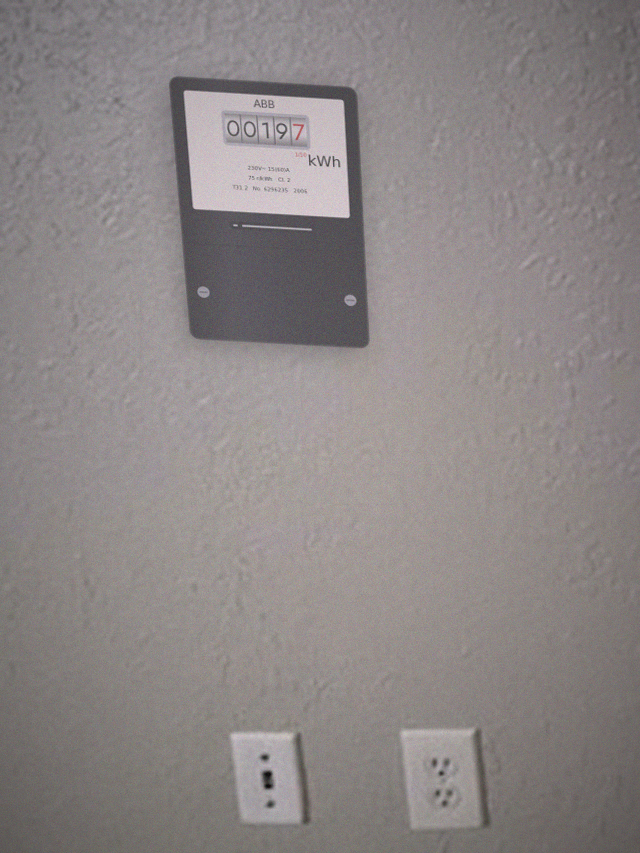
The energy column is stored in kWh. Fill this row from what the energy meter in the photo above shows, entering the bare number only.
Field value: 19.7
